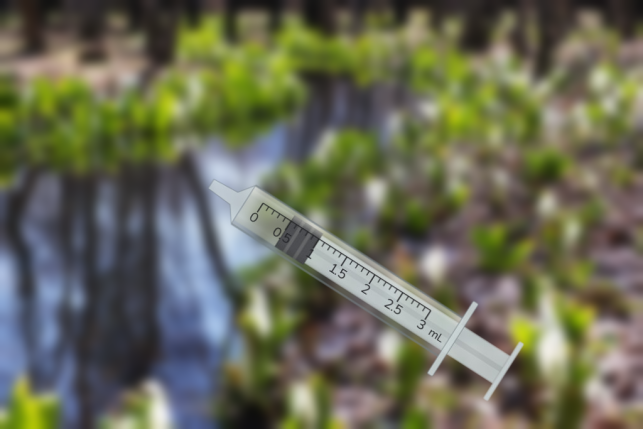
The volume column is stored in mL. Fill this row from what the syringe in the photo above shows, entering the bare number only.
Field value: 0.5
